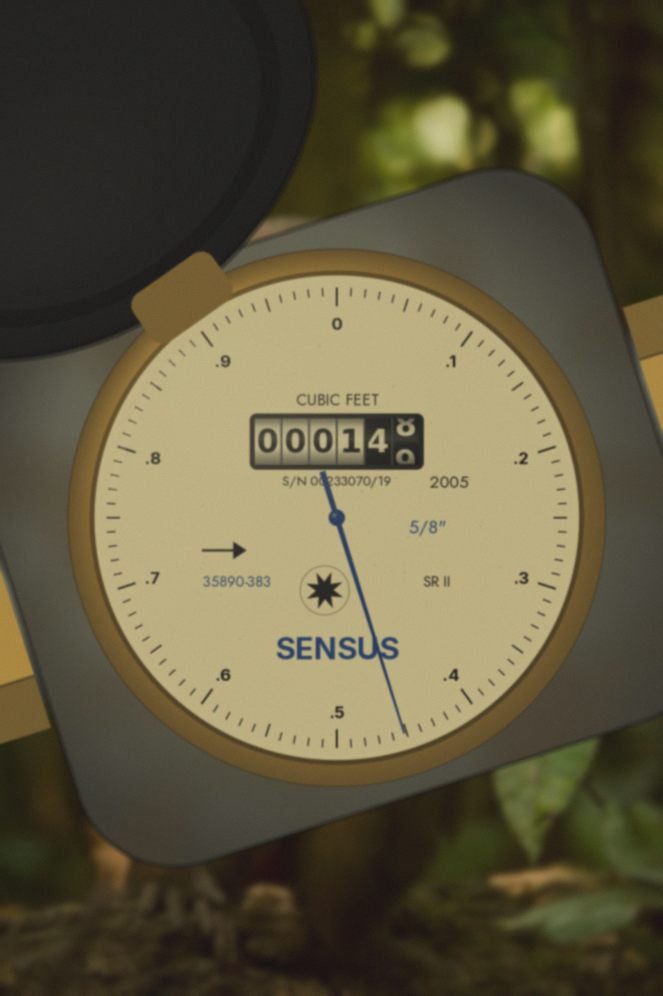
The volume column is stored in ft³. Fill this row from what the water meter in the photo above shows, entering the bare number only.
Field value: 148.45
